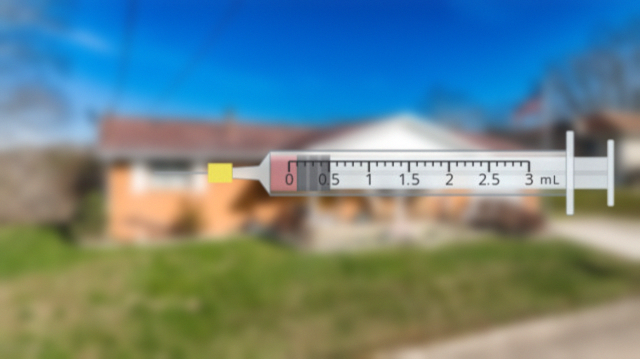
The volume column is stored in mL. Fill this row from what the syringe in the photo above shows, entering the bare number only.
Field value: 0.1
